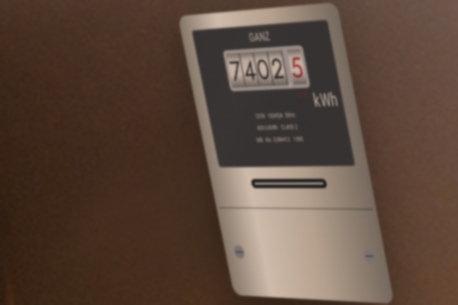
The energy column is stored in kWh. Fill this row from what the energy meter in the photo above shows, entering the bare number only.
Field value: 7402.5
